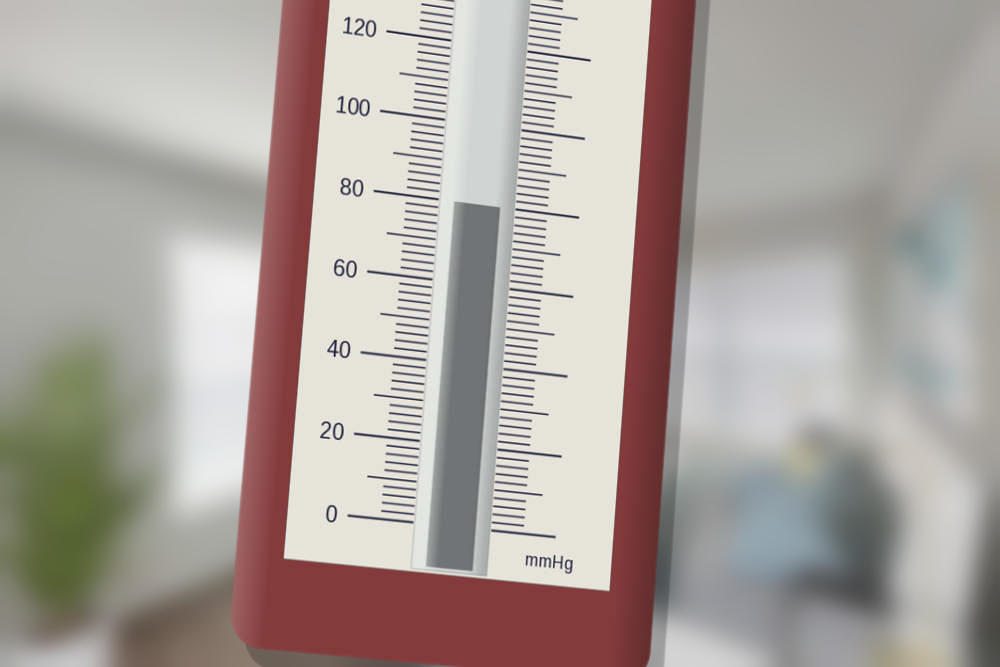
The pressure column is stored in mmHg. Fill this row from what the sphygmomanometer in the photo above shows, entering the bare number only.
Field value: 80
